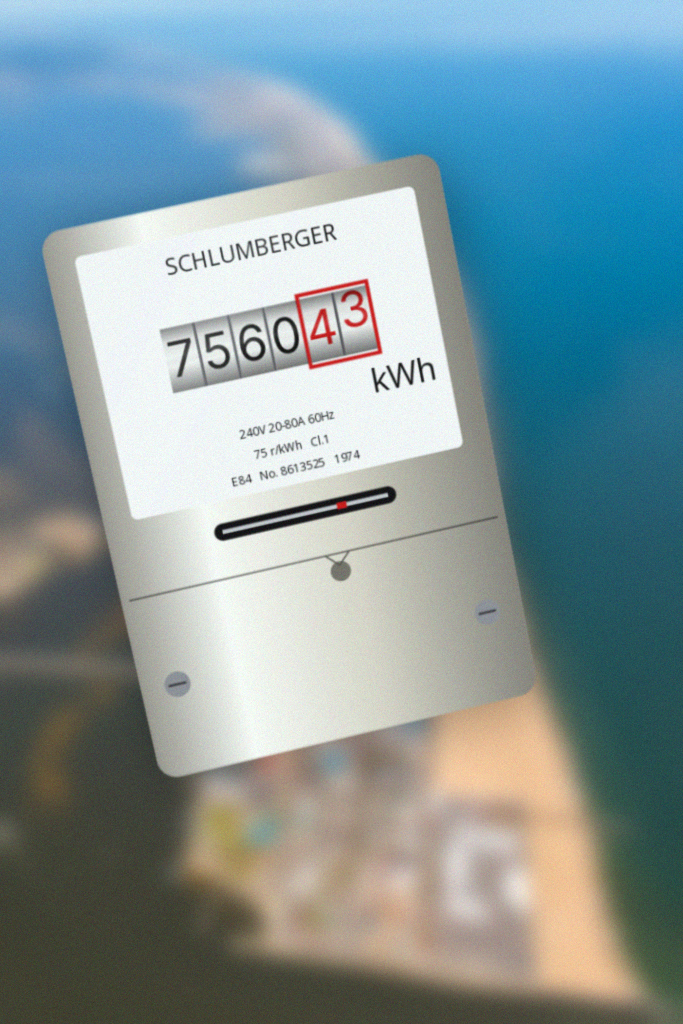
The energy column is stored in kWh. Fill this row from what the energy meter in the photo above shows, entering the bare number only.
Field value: 7560.43
